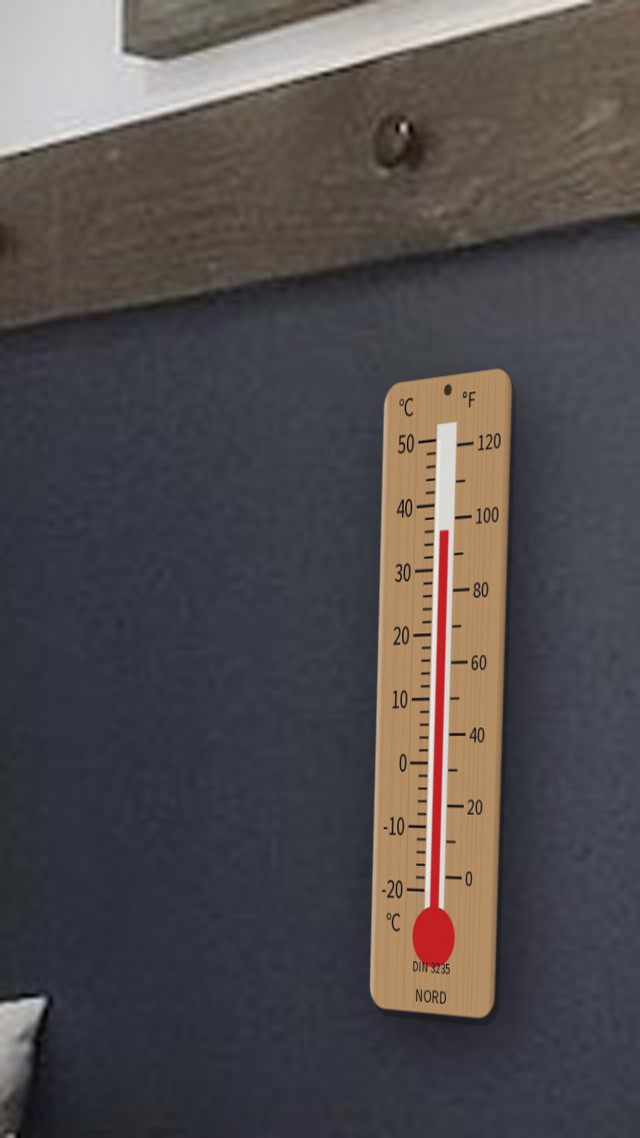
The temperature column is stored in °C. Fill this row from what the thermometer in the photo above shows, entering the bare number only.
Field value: 36
